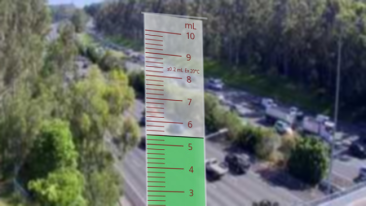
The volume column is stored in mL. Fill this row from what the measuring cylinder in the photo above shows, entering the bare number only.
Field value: 5.4
